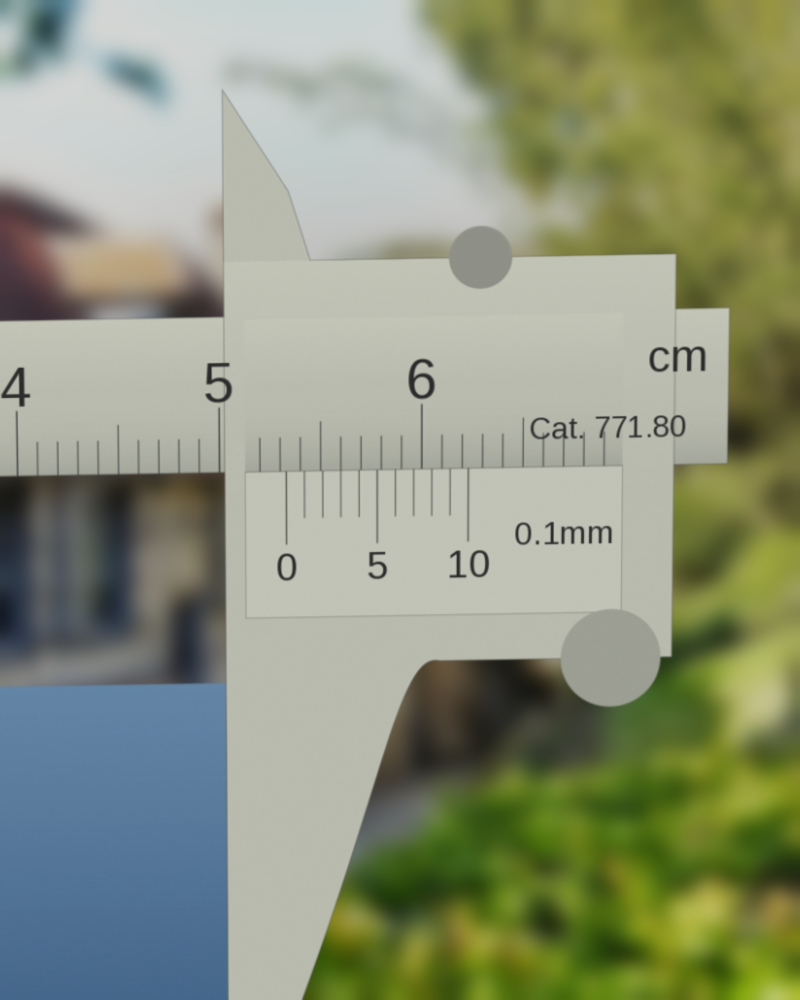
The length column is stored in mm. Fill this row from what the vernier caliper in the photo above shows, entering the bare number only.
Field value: 53.3
